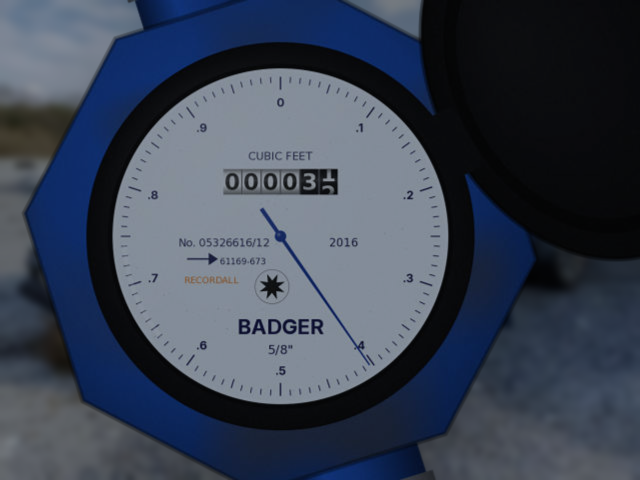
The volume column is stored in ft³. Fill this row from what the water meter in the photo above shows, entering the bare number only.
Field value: 31.40
